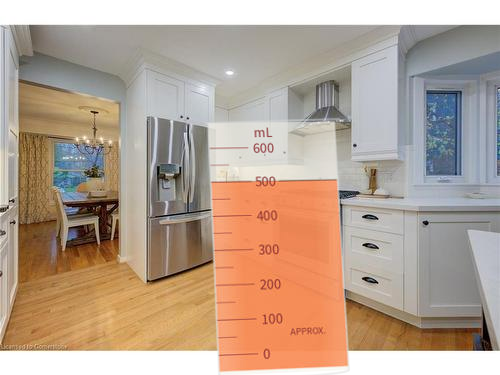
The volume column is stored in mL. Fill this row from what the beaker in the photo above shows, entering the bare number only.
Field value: 500
